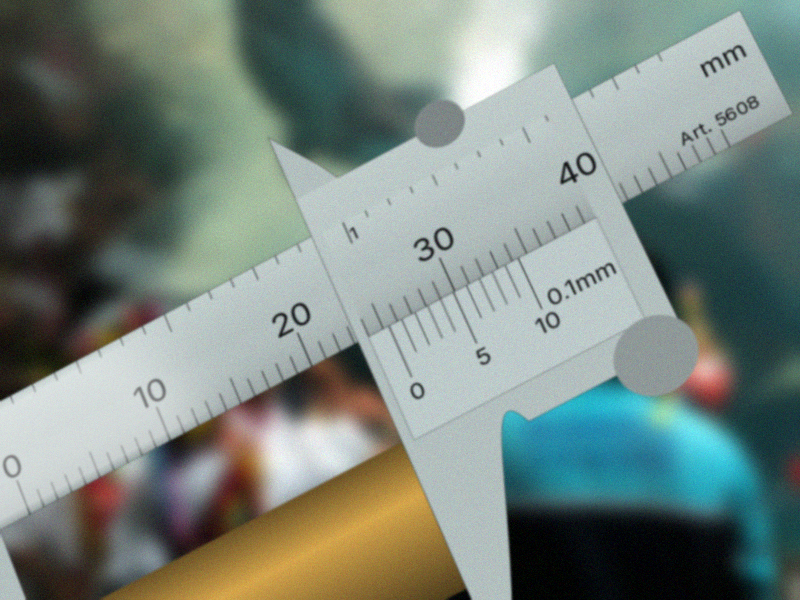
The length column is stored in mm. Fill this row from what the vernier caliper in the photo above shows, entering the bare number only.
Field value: 25.4
